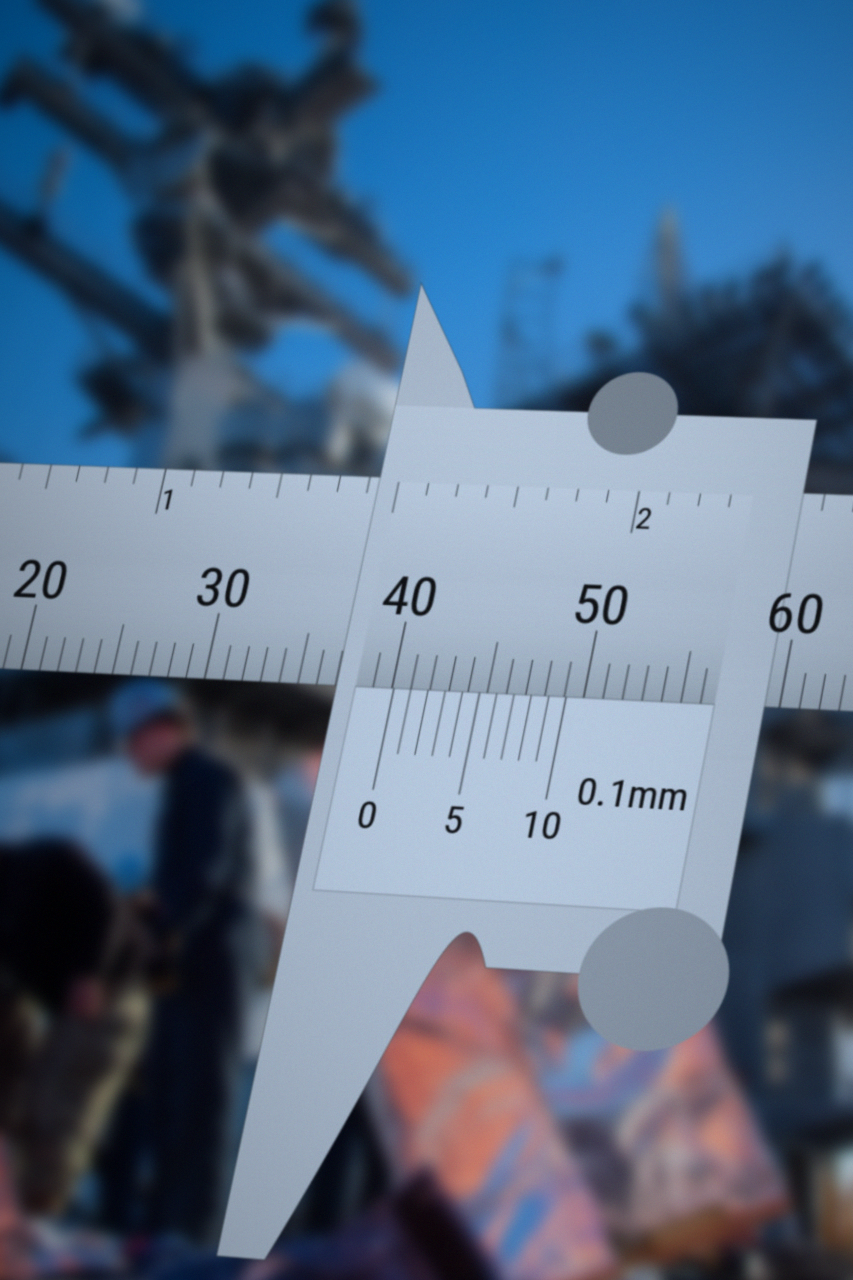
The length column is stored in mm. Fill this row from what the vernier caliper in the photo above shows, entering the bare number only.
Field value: 40.1
